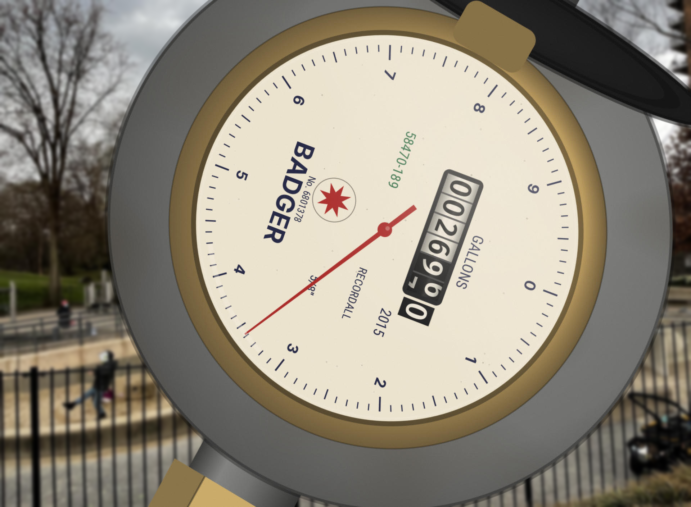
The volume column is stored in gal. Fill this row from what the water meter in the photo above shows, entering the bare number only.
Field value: 26963.4
